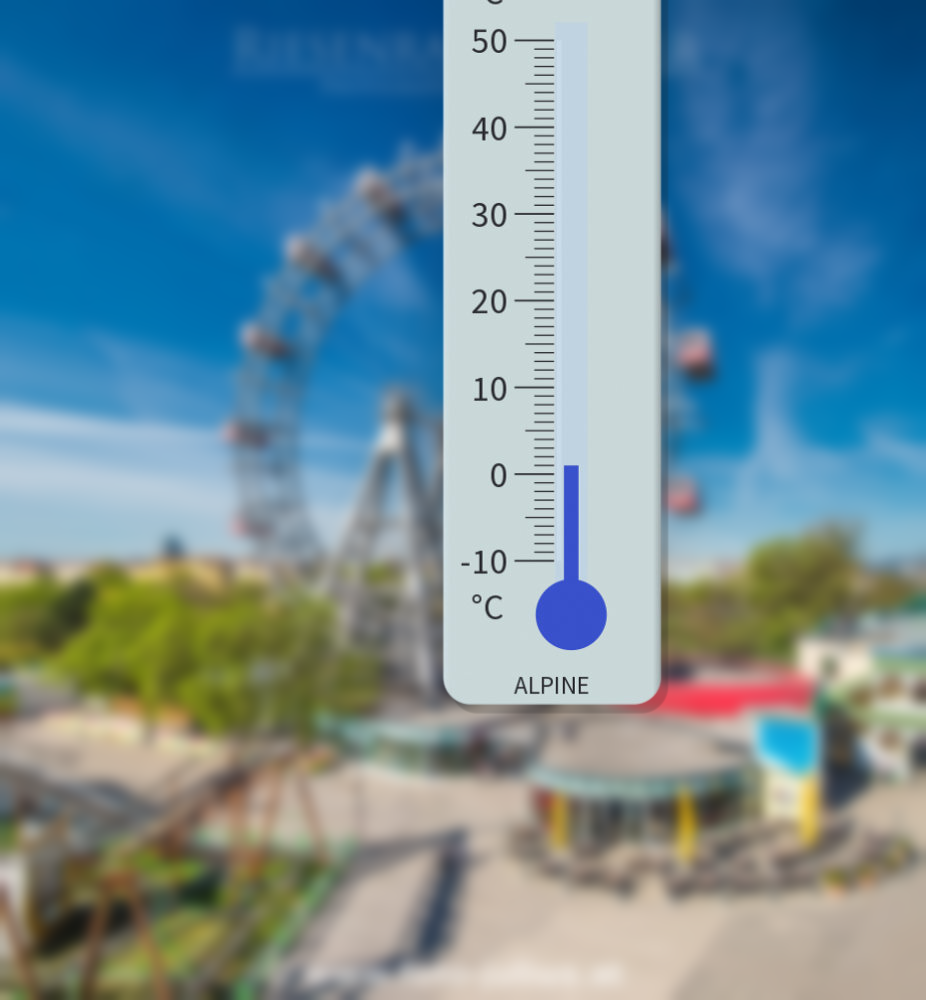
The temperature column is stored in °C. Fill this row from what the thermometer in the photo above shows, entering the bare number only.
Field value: 1
